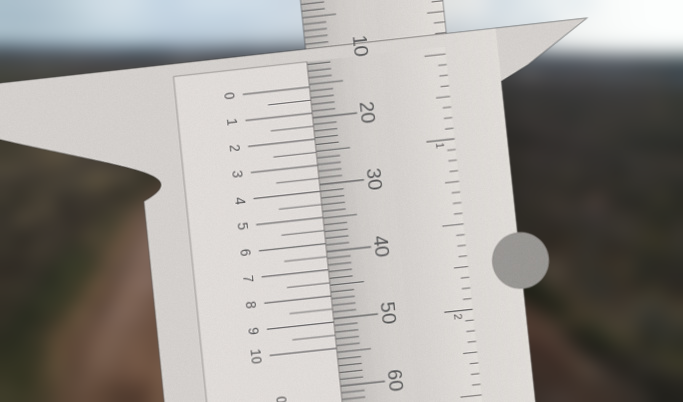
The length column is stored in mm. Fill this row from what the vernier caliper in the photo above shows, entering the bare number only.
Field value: 15.4
